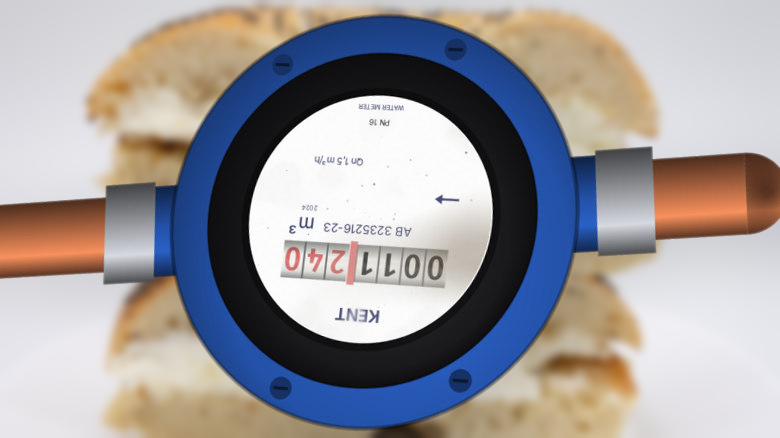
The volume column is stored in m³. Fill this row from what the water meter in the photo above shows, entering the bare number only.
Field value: 11.240
